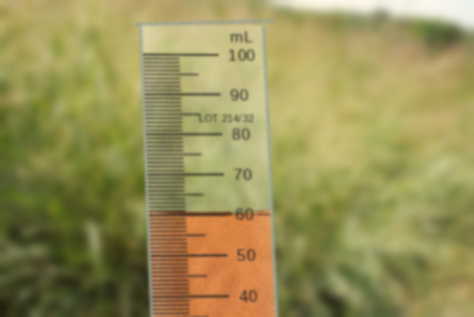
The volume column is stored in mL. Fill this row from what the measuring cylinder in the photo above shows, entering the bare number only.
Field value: 60
